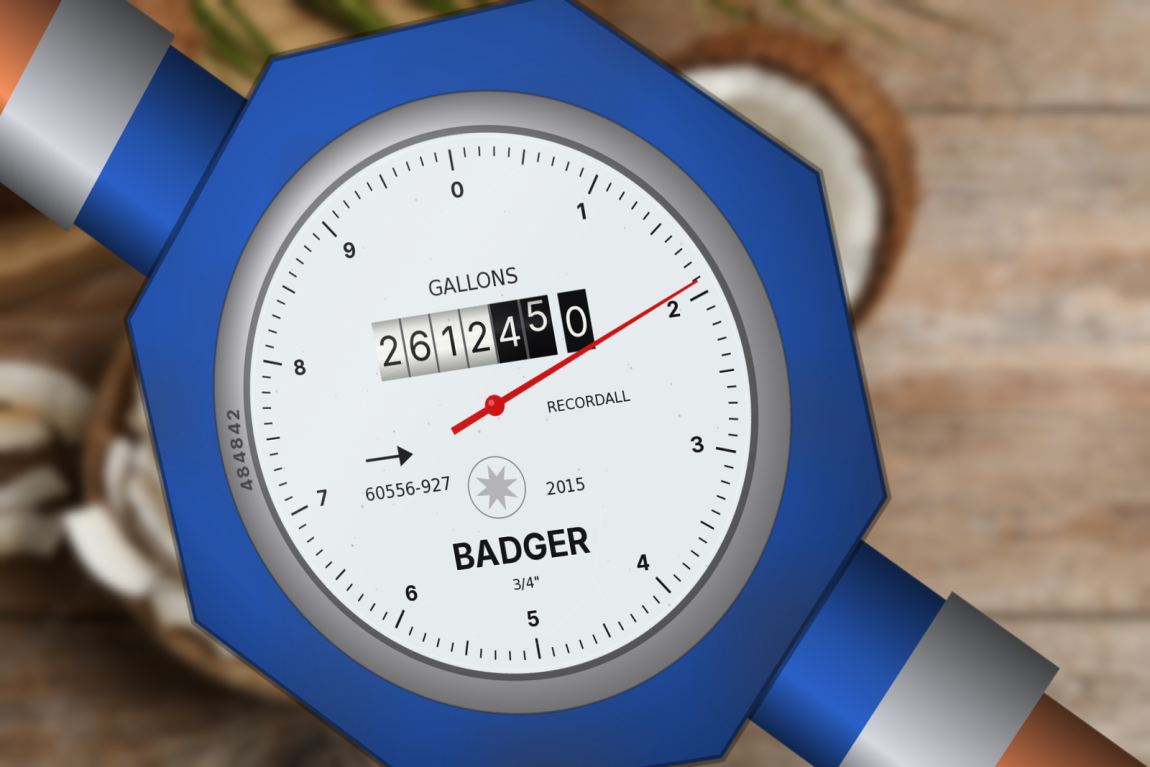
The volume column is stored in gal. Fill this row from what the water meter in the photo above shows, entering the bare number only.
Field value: 2612451.9
